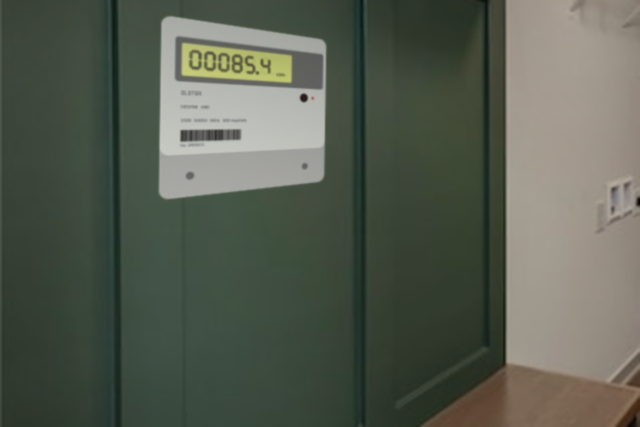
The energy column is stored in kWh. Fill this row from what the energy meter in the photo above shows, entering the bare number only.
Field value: 85.4
